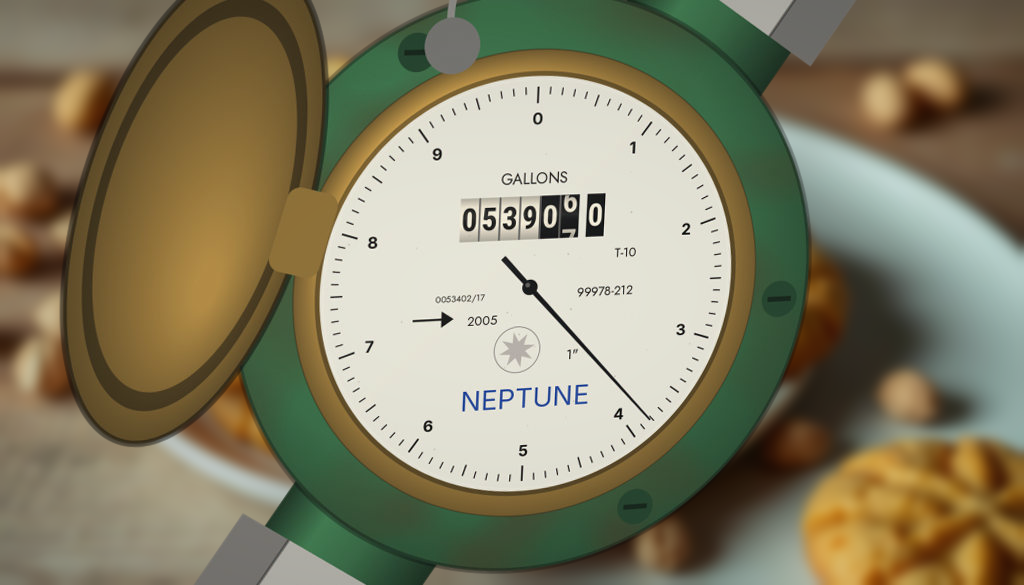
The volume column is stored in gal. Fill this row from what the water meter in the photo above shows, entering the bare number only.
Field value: 539063.8
